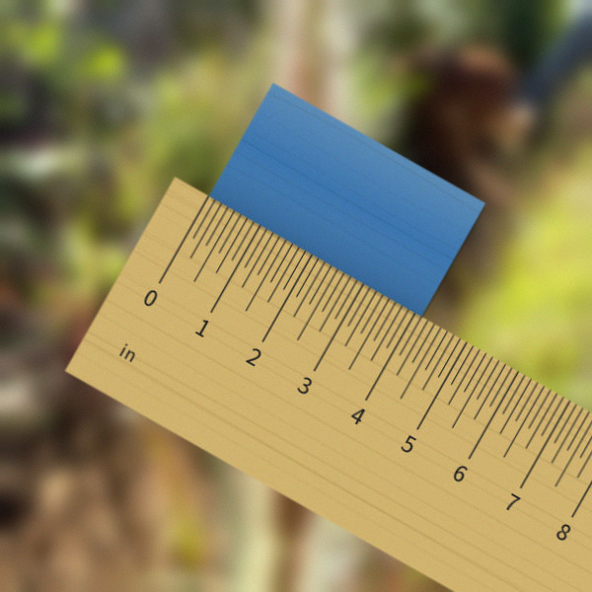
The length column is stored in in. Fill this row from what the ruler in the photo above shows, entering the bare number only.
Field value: 4.125
